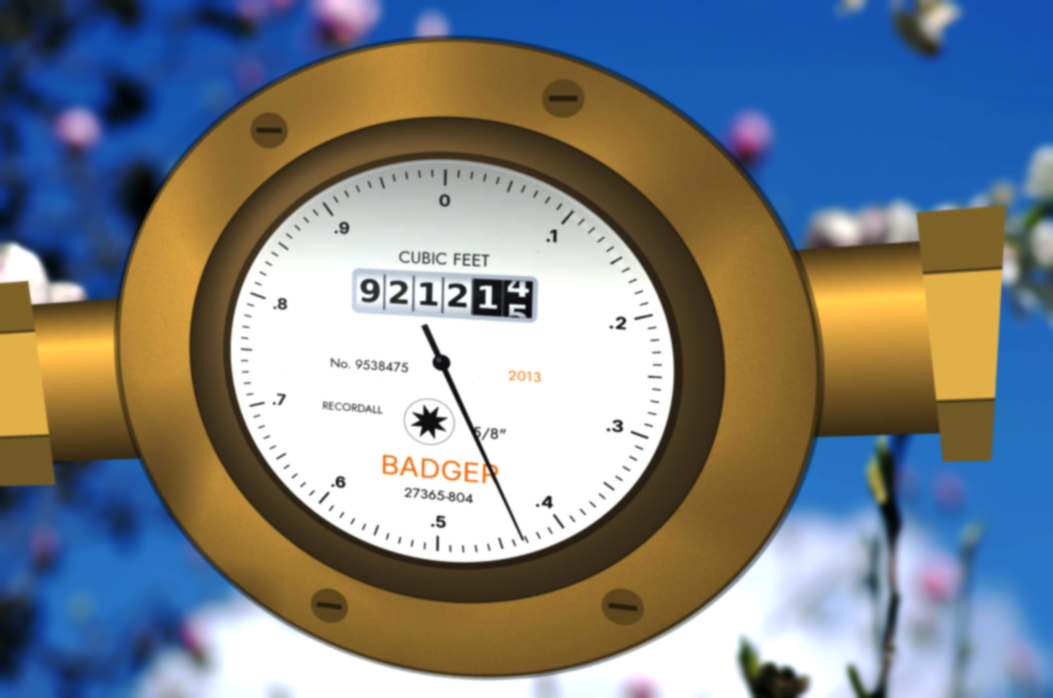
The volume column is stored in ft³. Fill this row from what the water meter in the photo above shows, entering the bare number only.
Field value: 921214.43
